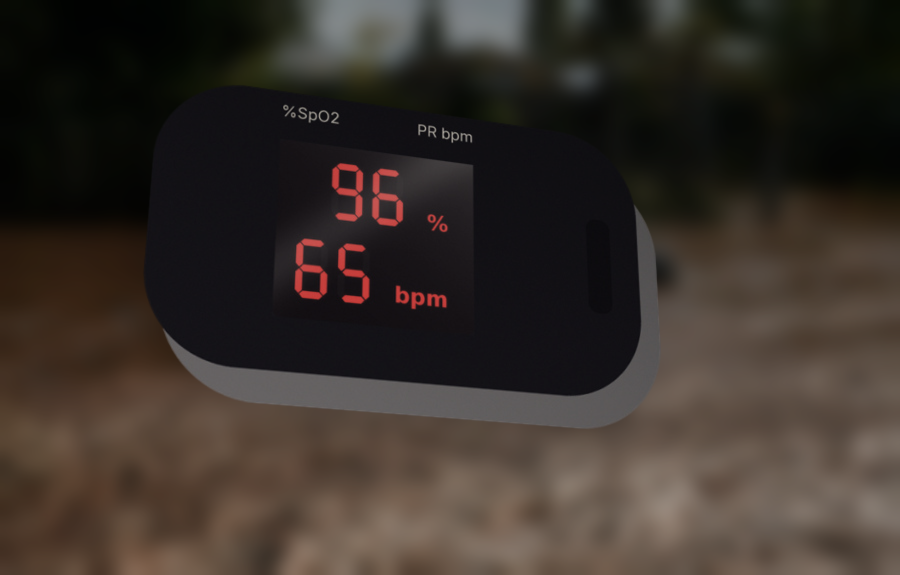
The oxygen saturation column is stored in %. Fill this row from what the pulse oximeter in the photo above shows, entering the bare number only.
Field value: 96
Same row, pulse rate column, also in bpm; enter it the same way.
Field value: 65
